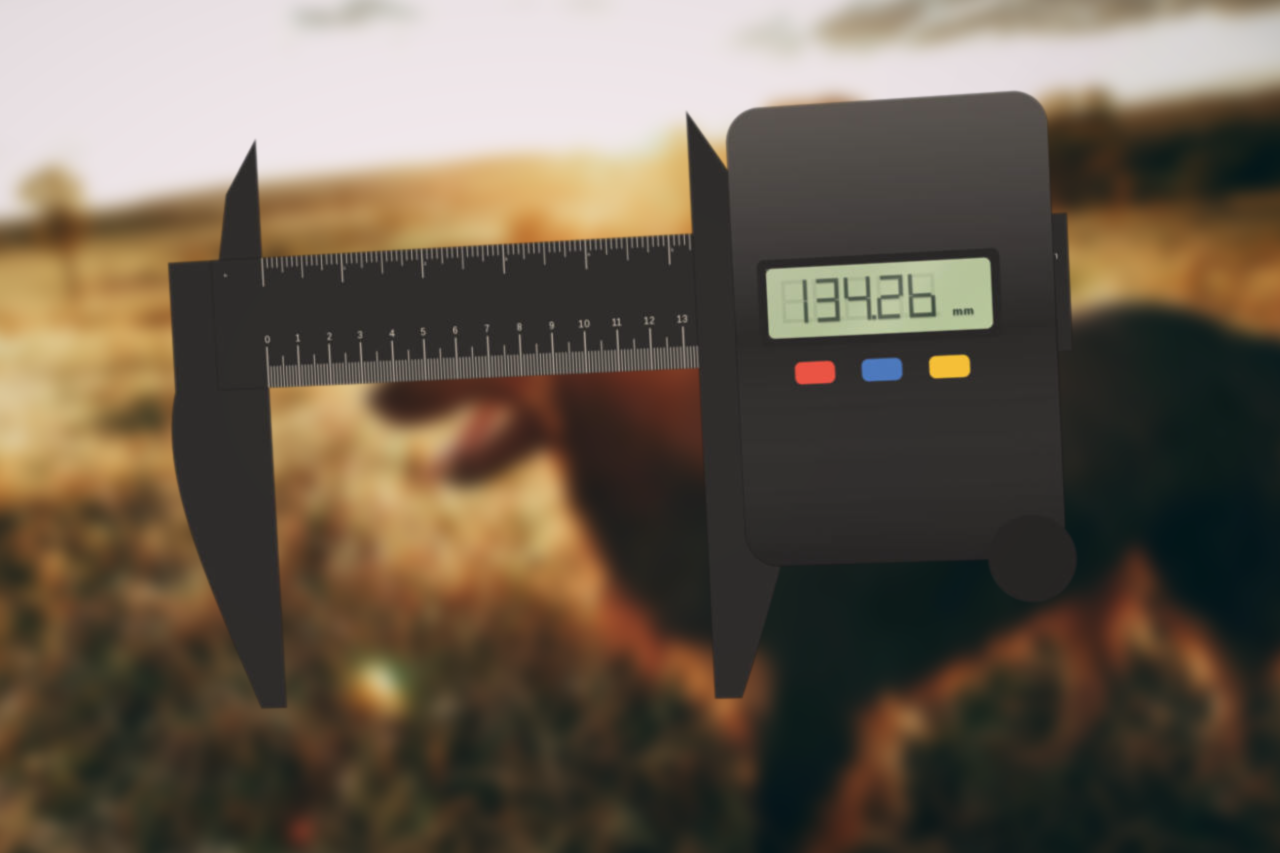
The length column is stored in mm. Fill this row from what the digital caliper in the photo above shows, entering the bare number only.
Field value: 134.26
